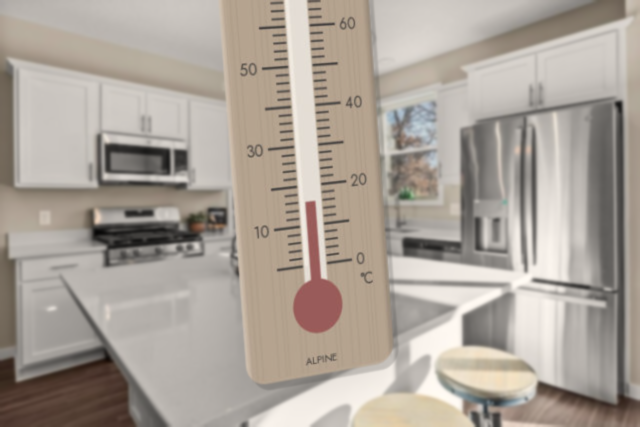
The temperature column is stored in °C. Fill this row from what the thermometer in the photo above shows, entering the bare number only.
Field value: 16
